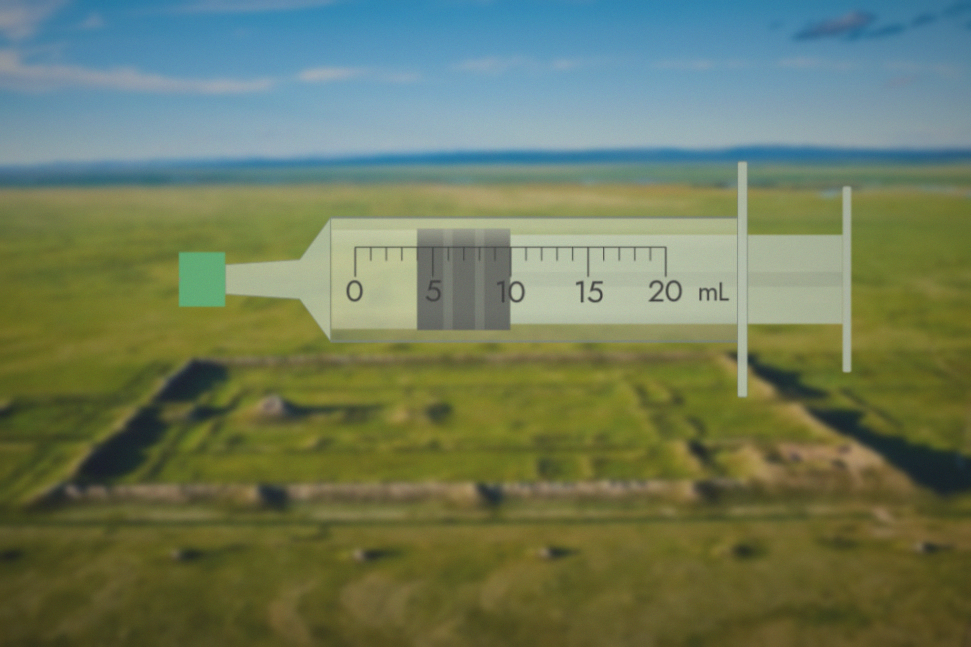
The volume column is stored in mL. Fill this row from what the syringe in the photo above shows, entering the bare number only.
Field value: 4
